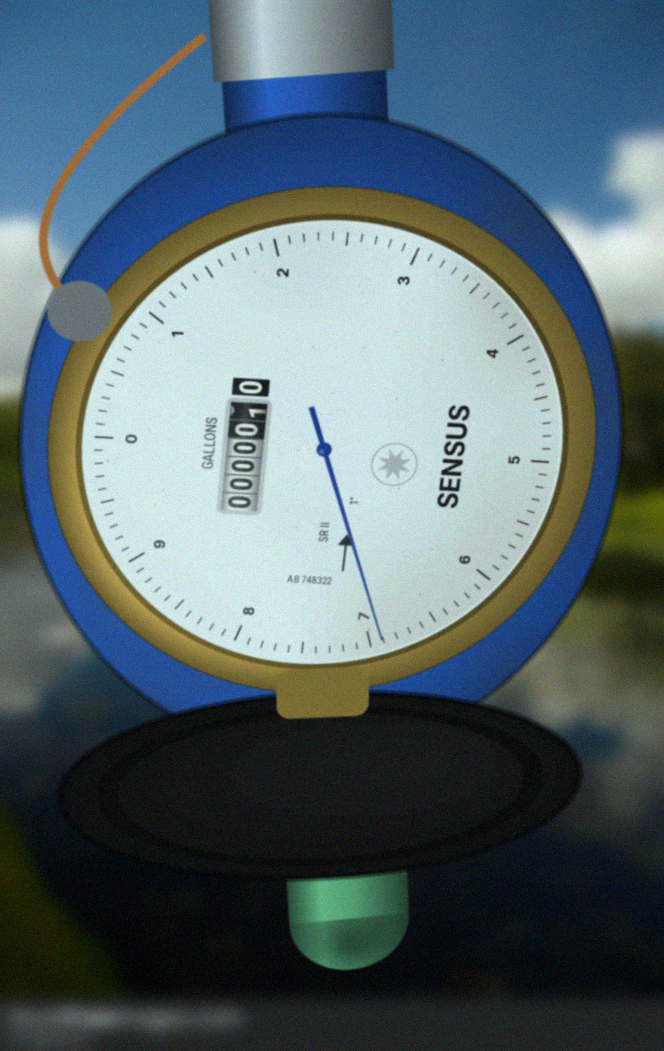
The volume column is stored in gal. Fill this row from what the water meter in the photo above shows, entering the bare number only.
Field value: 6.9
